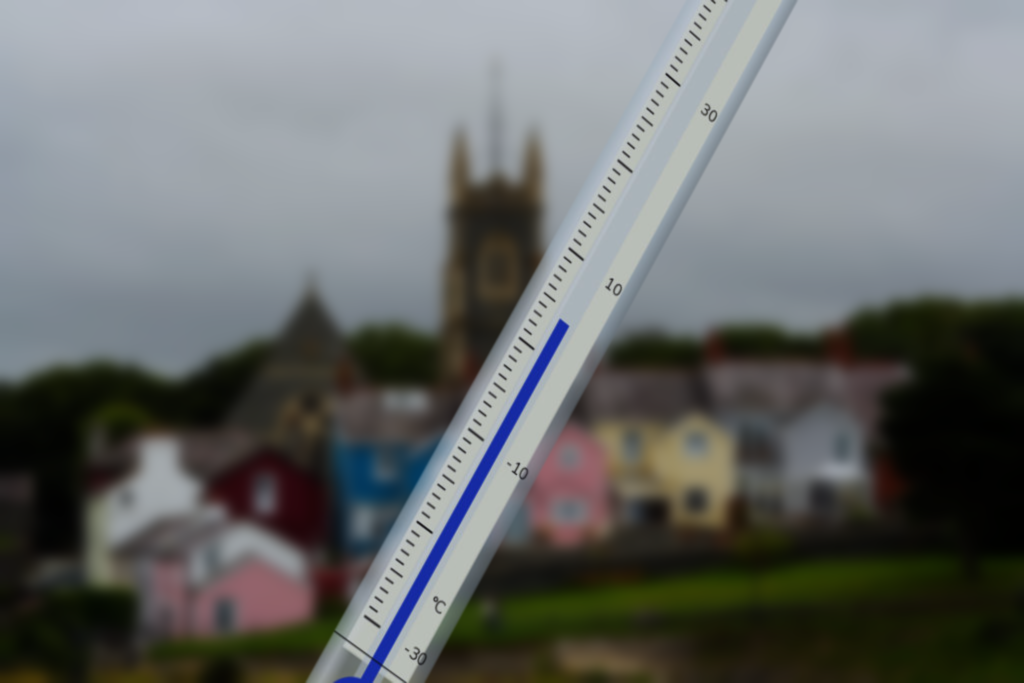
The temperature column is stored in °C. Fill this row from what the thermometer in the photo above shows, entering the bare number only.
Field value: 4
